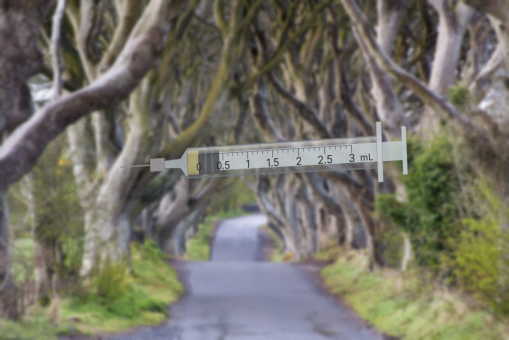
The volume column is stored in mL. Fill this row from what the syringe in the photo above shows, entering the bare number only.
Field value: 0
